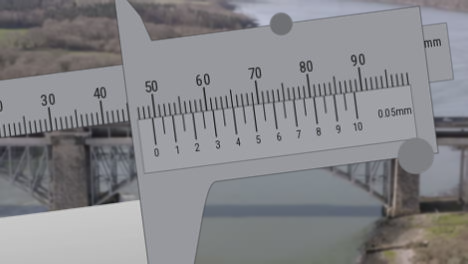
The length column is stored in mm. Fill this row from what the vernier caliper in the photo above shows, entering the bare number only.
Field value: 49.5
